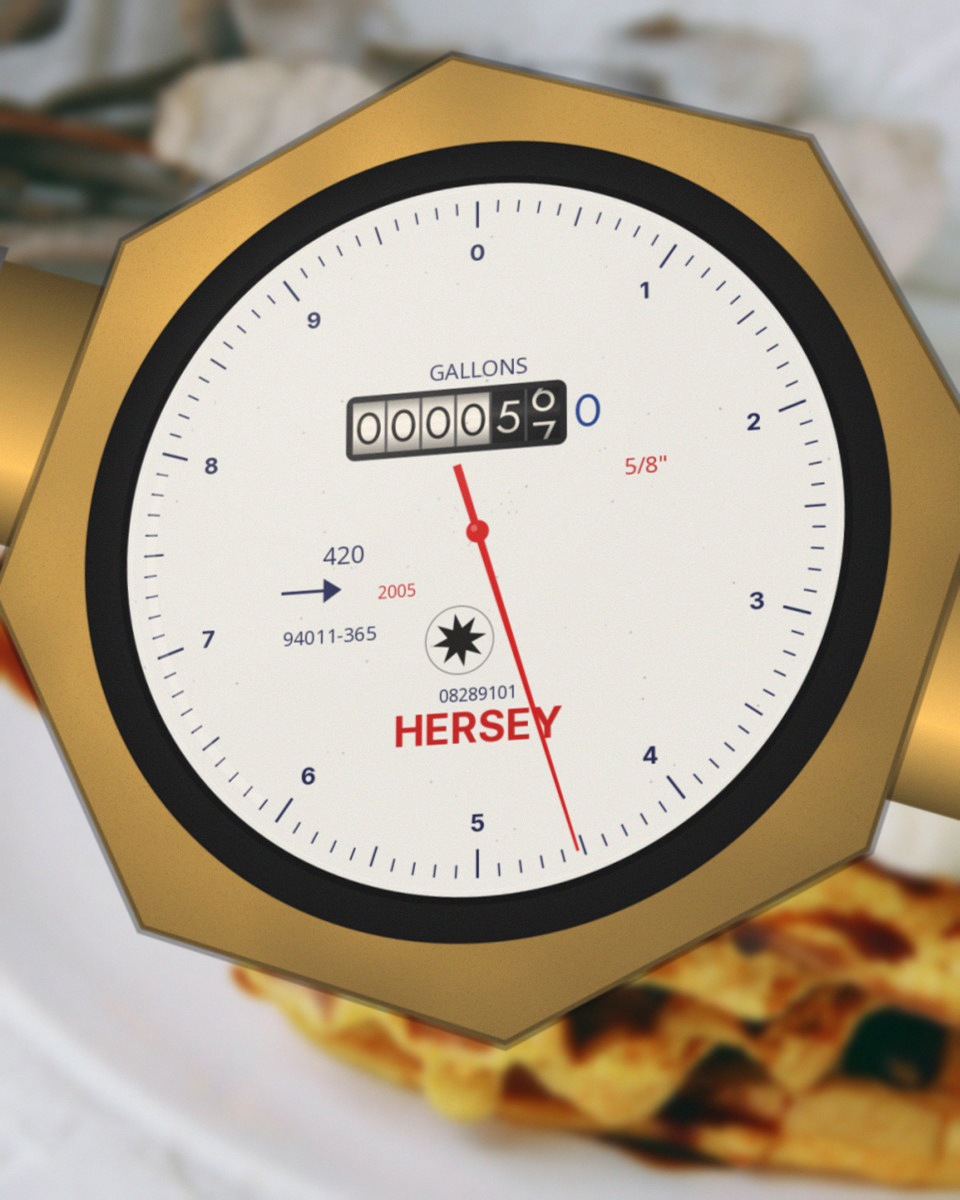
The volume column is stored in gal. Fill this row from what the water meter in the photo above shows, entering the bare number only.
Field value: 564.5
